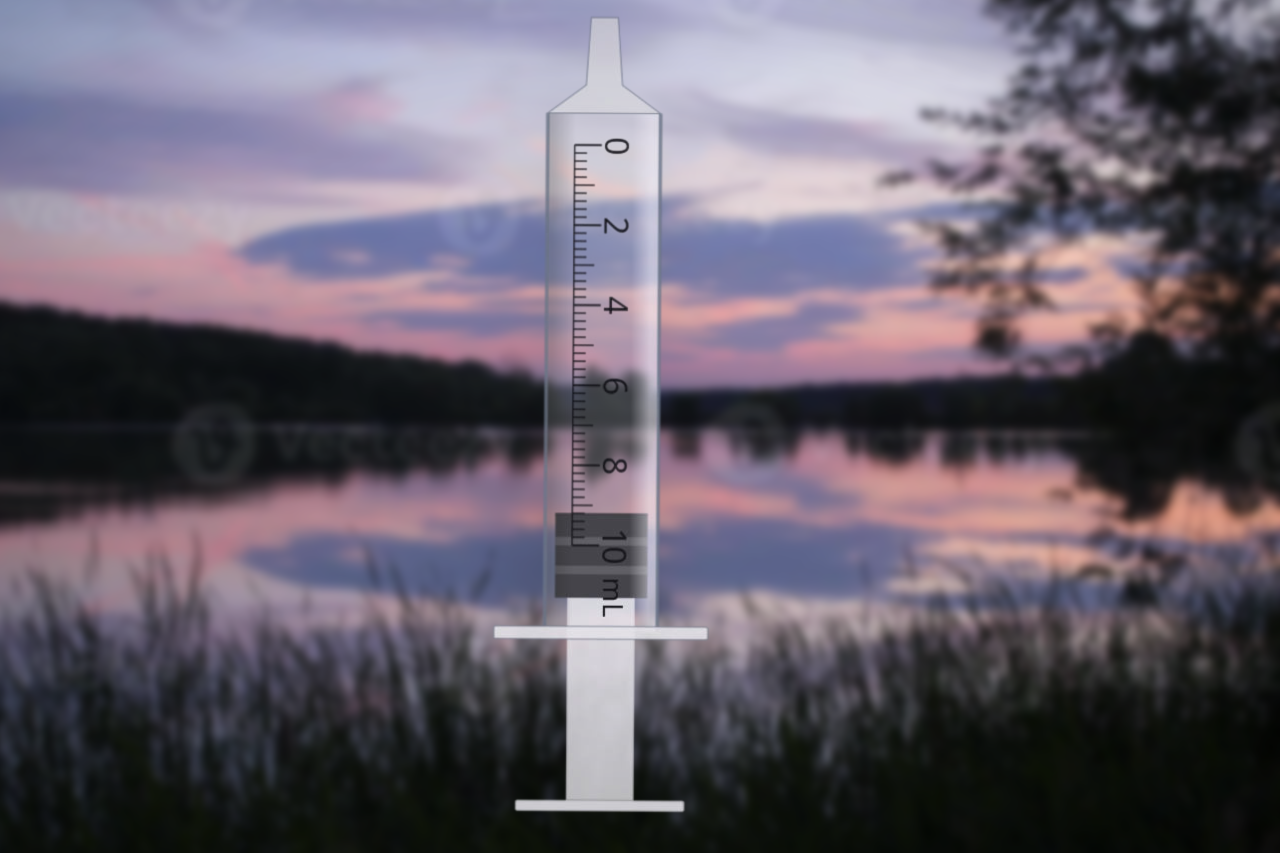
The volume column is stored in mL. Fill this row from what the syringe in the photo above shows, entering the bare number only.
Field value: 9.2
